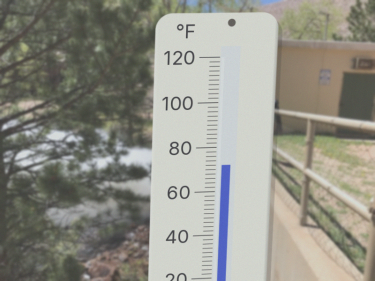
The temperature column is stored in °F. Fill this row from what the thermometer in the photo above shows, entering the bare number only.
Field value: 72
